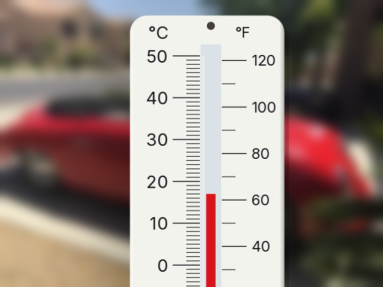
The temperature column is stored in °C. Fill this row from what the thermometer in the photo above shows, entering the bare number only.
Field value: 17
